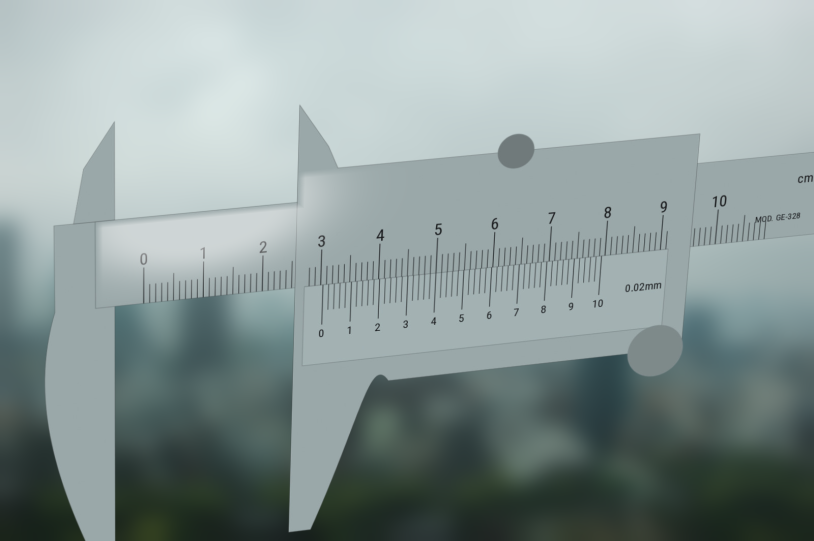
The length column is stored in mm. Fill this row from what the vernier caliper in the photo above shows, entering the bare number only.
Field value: 30.4
